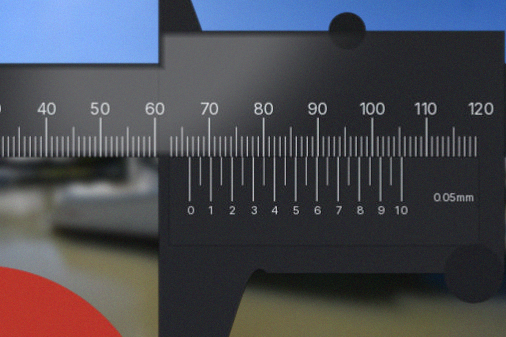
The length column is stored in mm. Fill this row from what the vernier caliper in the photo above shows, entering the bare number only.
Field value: 66.4
